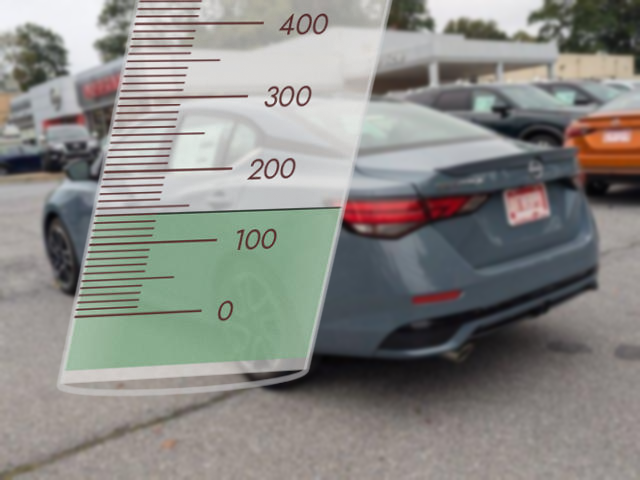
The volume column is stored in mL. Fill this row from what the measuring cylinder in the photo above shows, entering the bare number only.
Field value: 140
